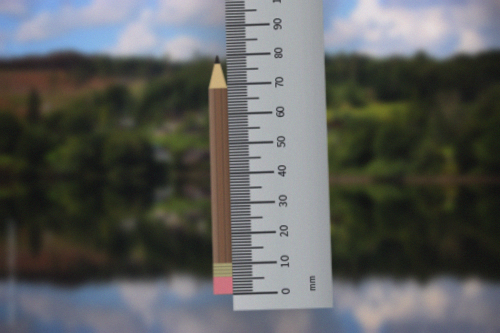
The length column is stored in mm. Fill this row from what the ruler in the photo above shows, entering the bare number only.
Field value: 80
